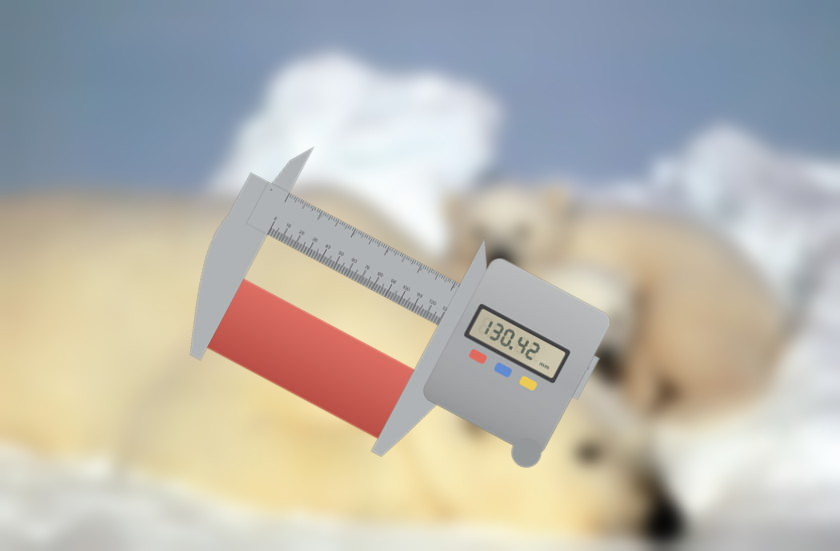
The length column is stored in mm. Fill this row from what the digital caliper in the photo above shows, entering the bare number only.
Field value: 130.42
